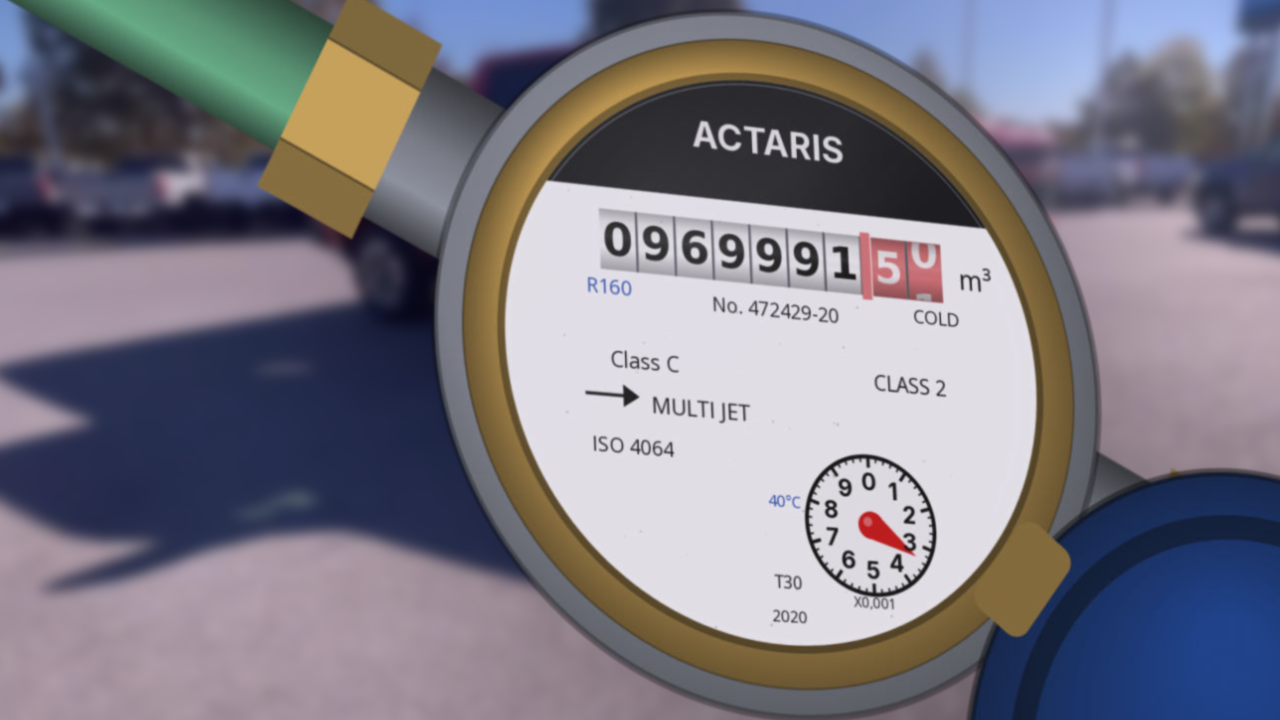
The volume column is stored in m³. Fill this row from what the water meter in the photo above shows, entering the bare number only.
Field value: 969991.503
